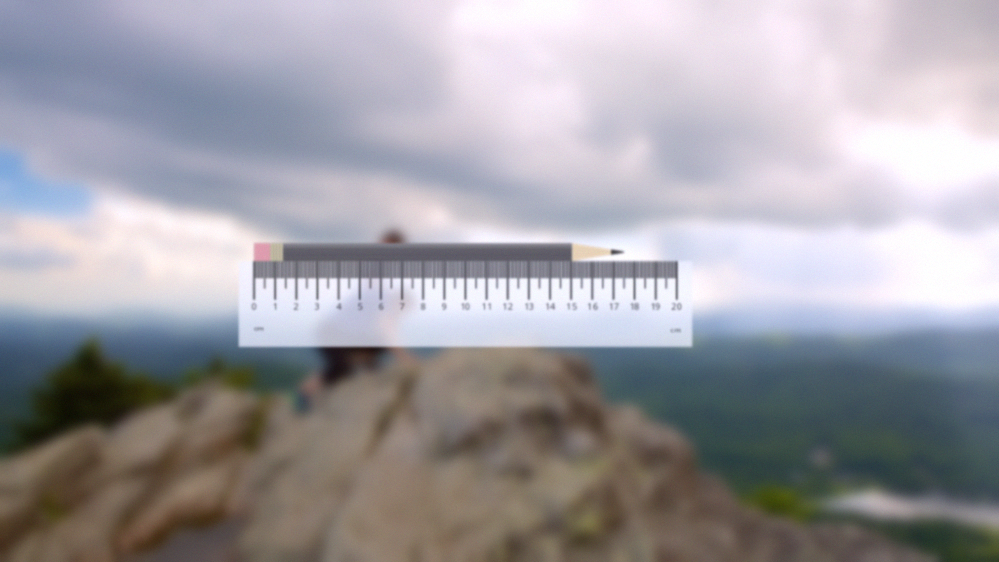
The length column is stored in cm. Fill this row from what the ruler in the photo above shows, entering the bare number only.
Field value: 17.5
